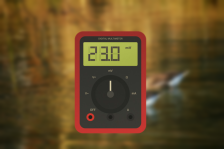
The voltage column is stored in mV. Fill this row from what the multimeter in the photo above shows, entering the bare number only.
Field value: 23.0
